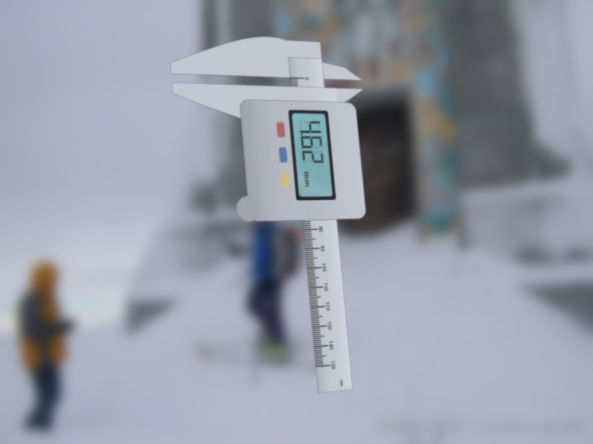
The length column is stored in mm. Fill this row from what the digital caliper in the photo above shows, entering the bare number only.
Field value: 4.62
